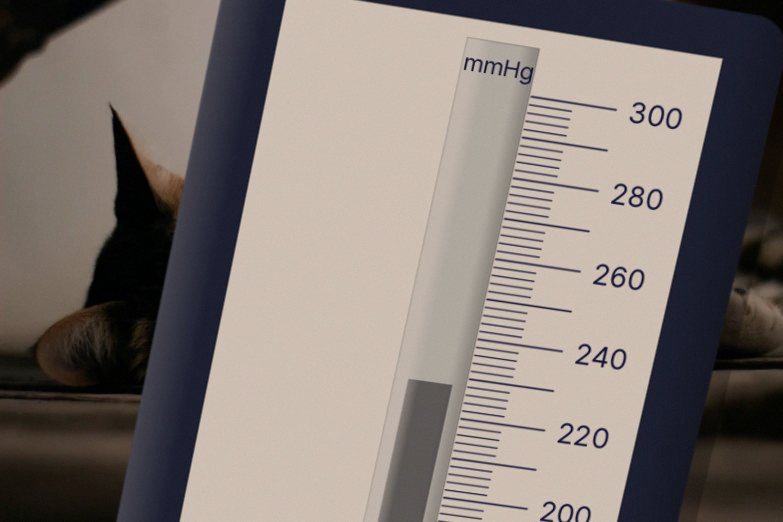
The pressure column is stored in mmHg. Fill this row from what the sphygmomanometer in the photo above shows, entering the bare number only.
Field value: 228
